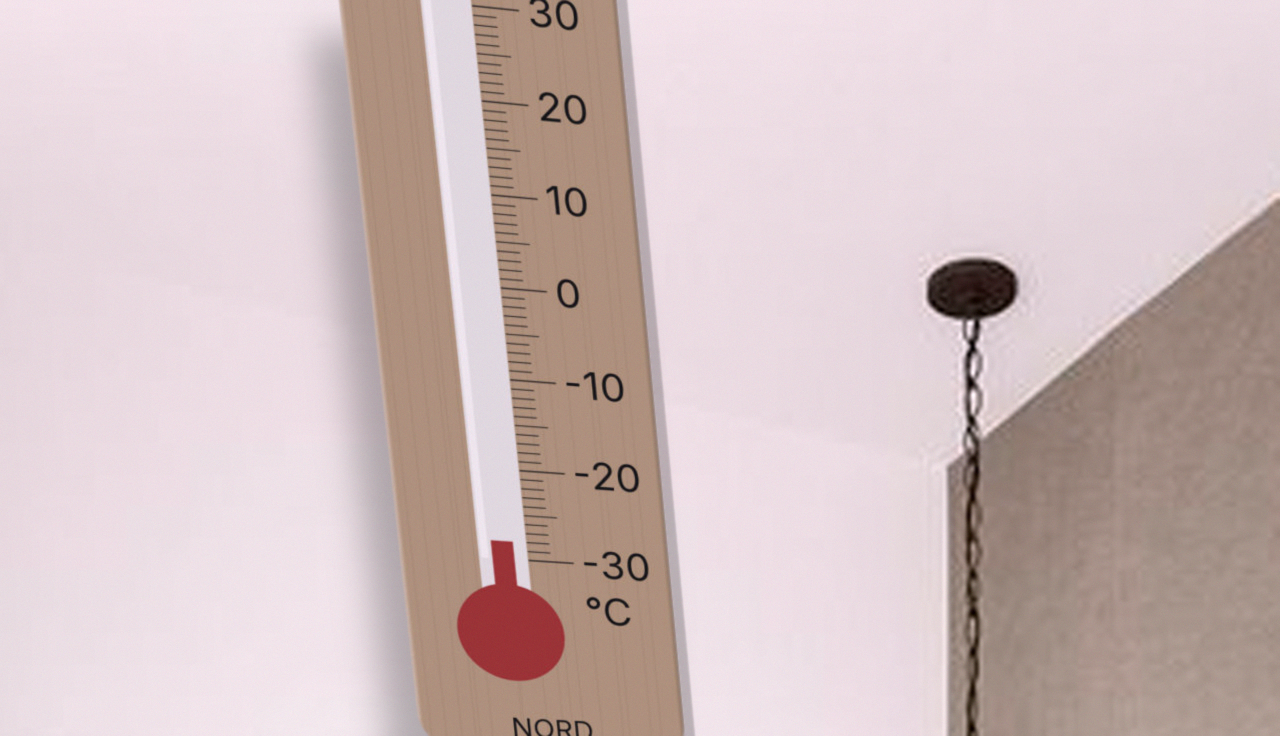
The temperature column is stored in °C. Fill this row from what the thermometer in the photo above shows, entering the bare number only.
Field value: -28
